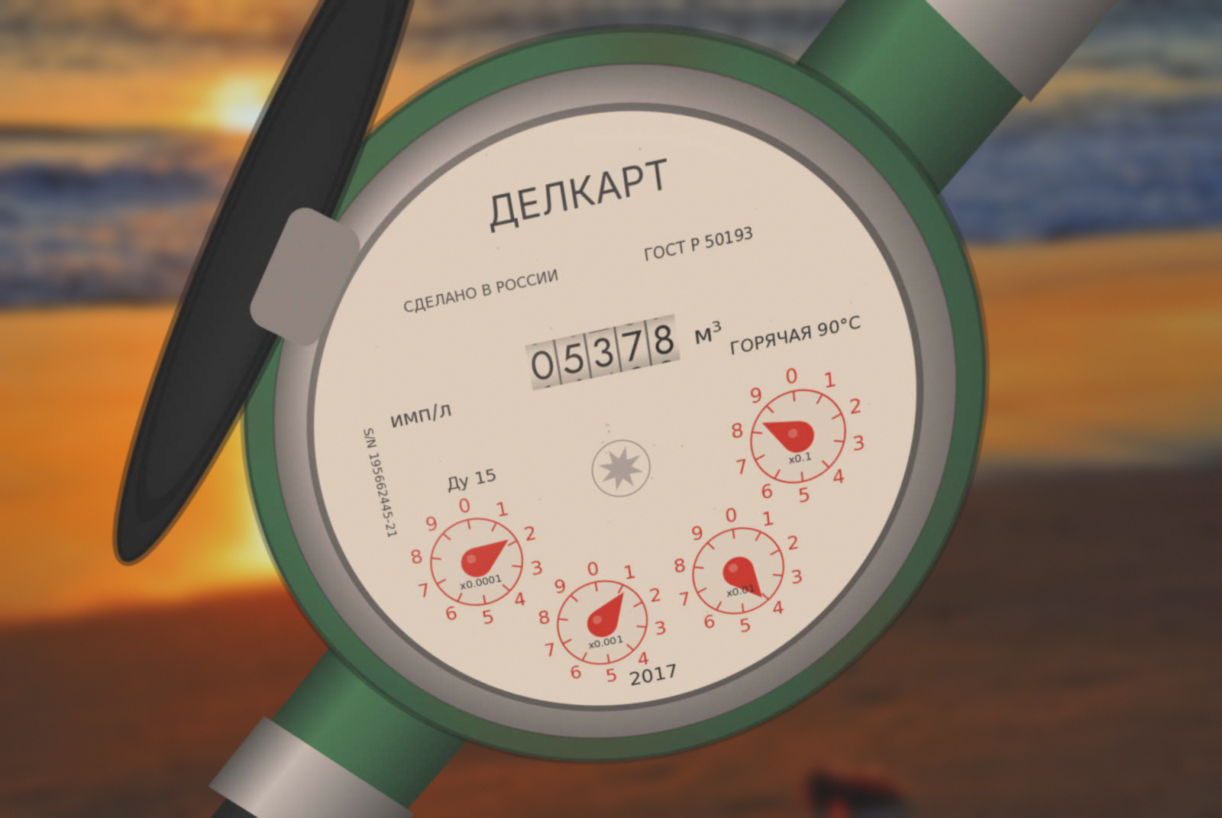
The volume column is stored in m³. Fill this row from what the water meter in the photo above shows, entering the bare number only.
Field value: 5378.8411
